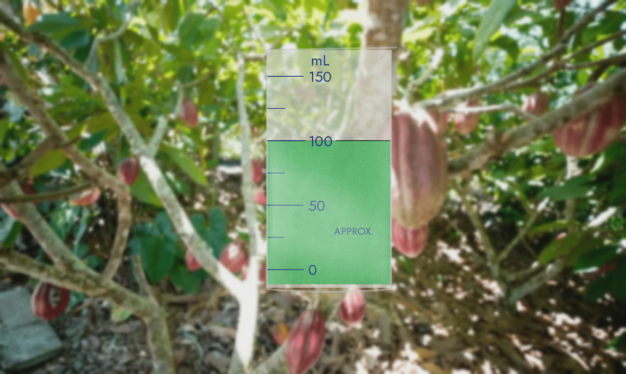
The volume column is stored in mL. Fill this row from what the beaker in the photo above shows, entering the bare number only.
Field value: 100
